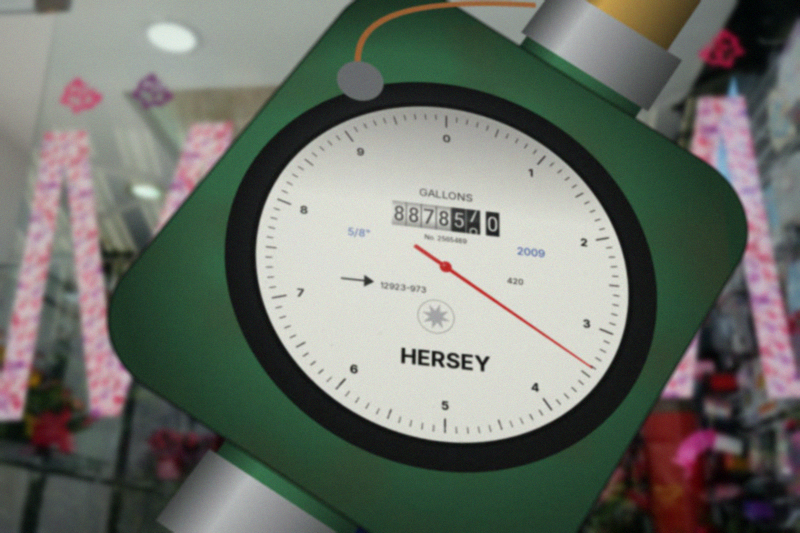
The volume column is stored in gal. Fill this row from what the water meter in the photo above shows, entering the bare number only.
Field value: 8878573.4
